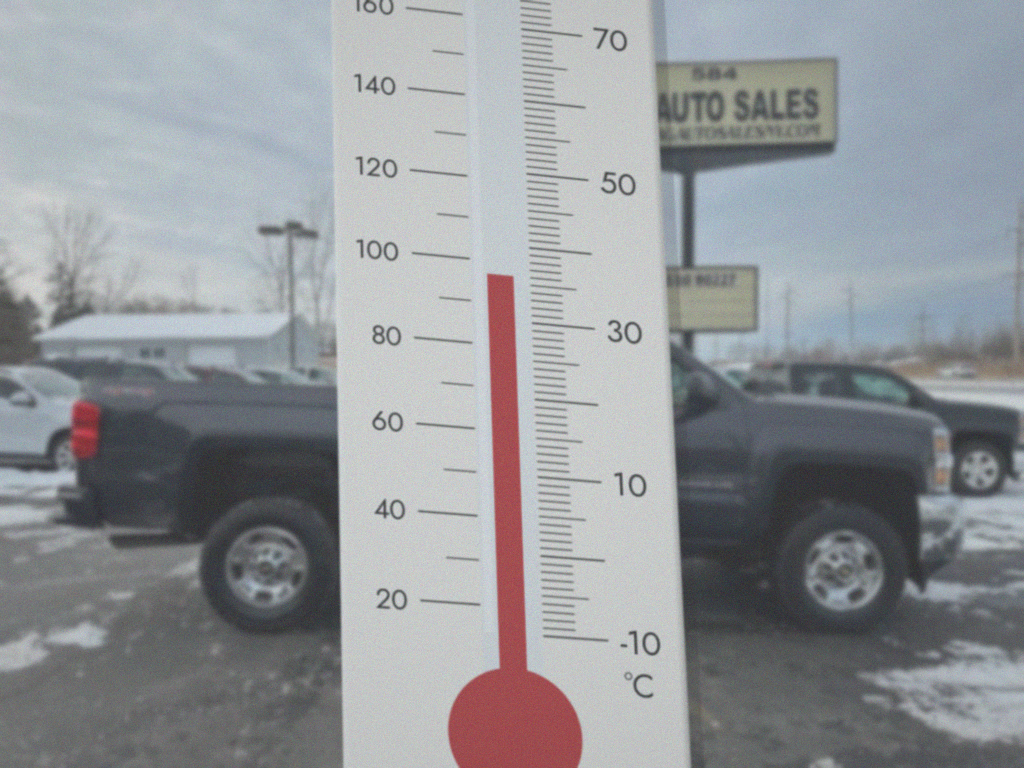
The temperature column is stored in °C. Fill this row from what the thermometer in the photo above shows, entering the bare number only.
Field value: 36
